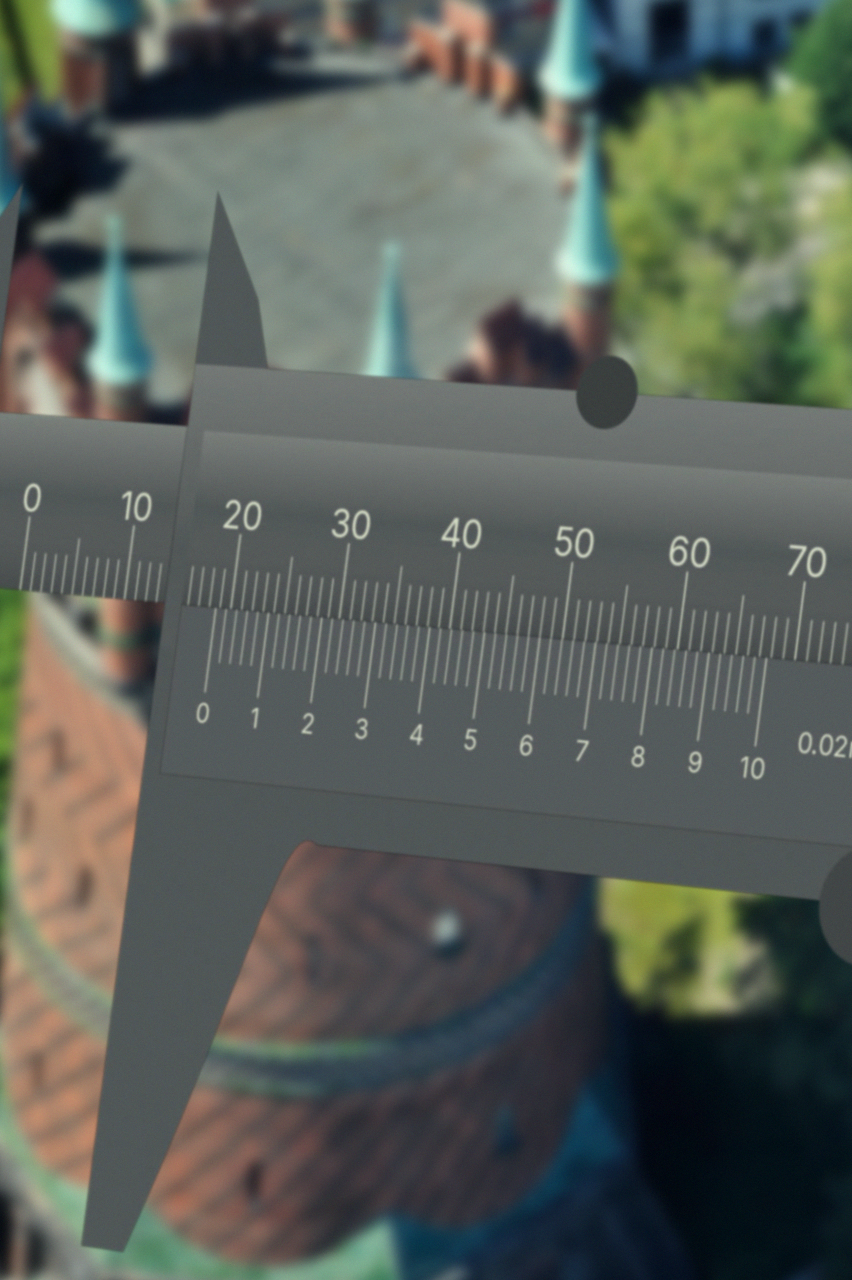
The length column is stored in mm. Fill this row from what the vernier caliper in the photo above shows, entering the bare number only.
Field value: 18.6
